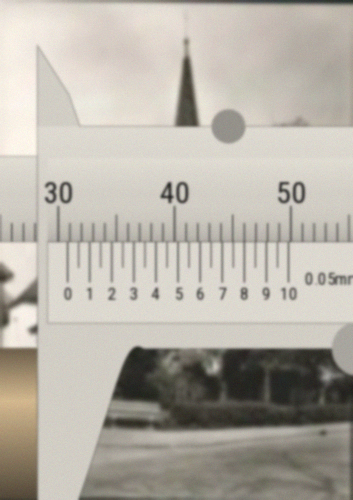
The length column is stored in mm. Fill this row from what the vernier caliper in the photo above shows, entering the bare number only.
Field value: 30.8
